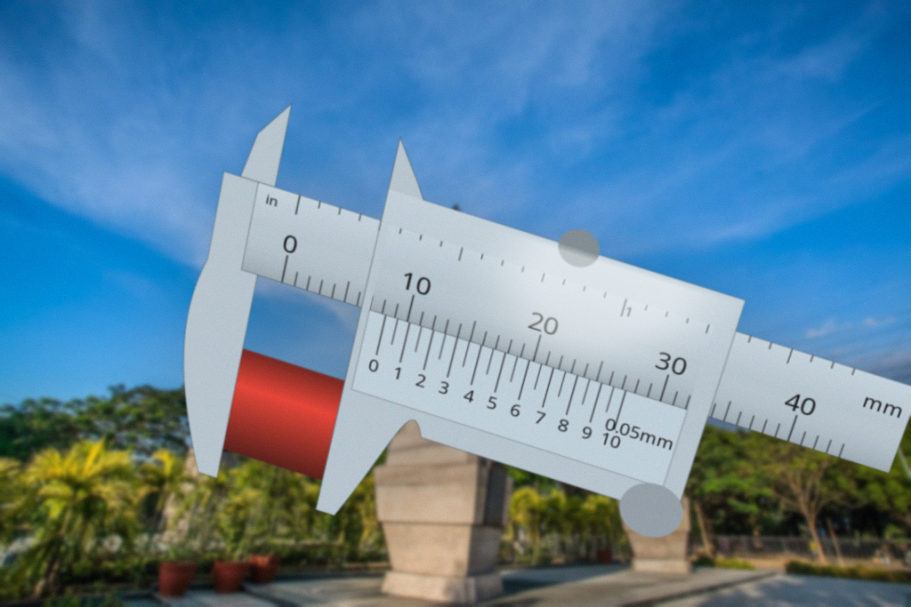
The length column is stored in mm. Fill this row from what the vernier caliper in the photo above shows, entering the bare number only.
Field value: 8.3
